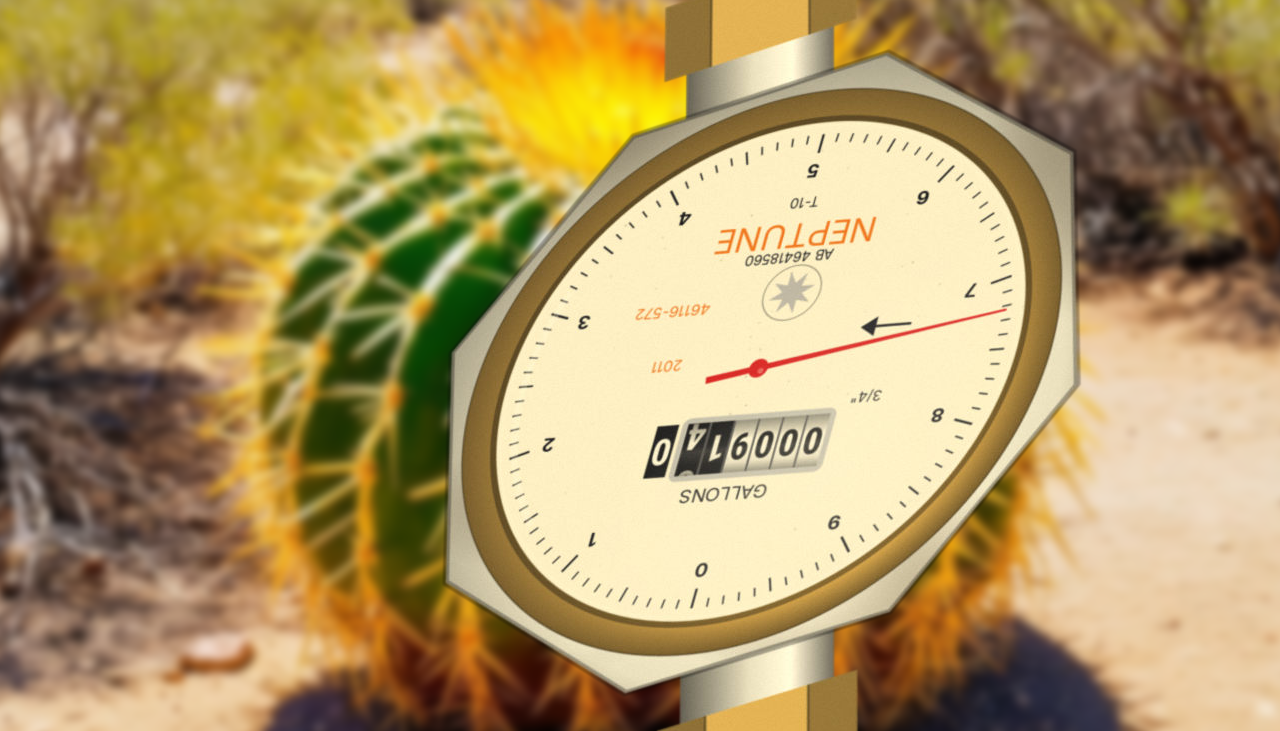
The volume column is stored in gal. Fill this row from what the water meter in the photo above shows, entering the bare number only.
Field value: 9137.2
